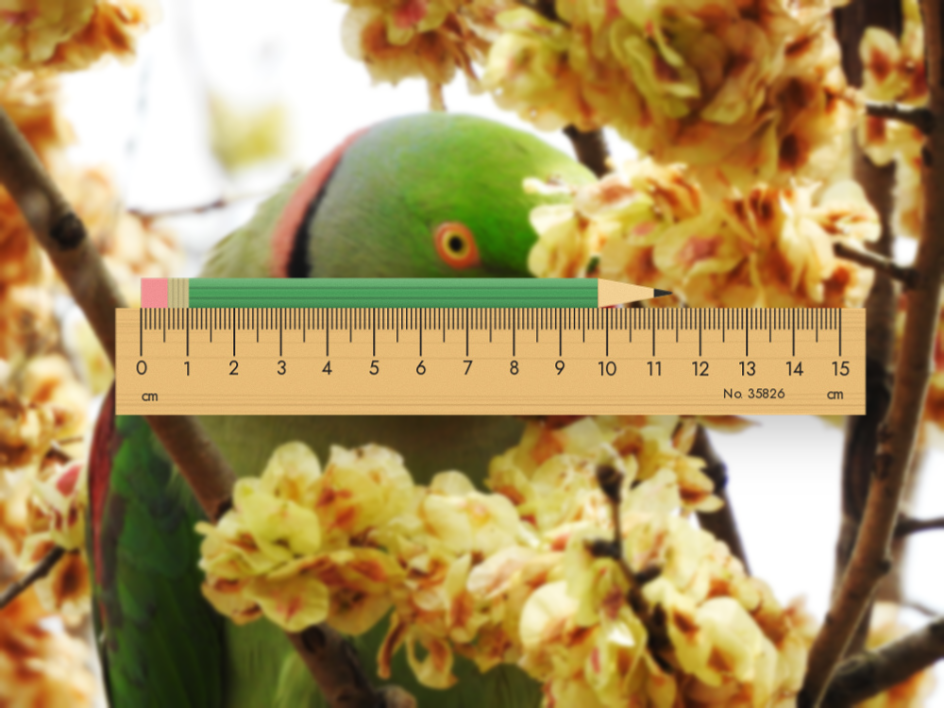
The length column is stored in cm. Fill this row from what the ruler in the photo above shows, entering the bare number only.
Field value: 11.4
